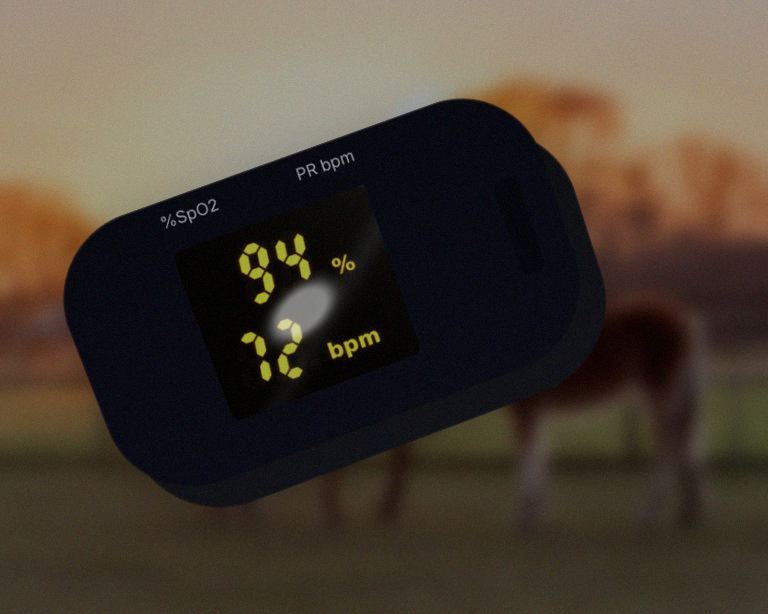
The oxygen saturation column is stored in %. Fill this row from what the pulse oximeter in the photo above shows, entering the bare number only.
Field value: 94
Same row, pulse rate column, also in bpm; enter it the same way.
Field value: 72
